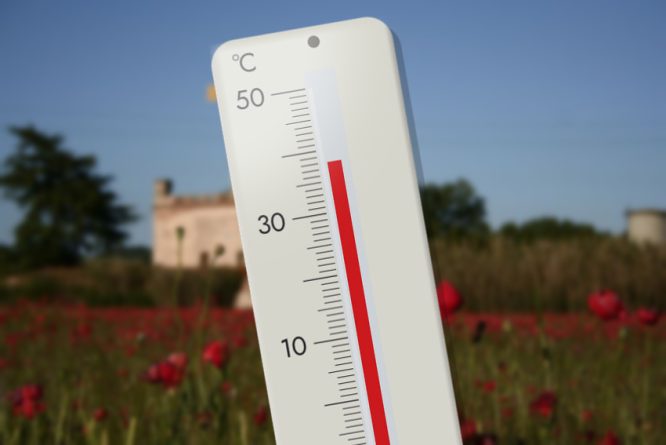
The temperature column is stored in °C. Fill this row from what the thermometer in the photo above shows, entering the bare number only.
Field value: 38
